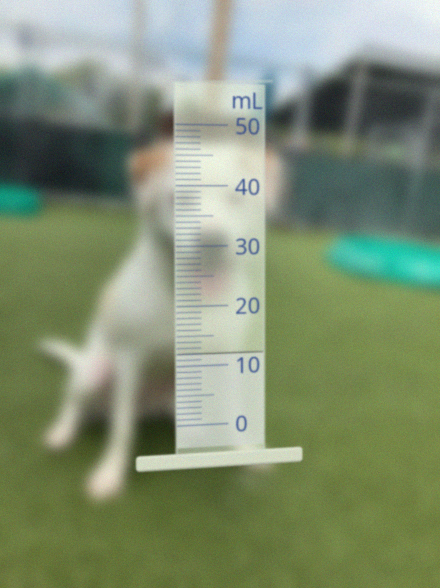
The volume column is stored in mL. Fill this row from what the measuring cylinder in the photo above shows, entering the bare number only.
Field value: 12
